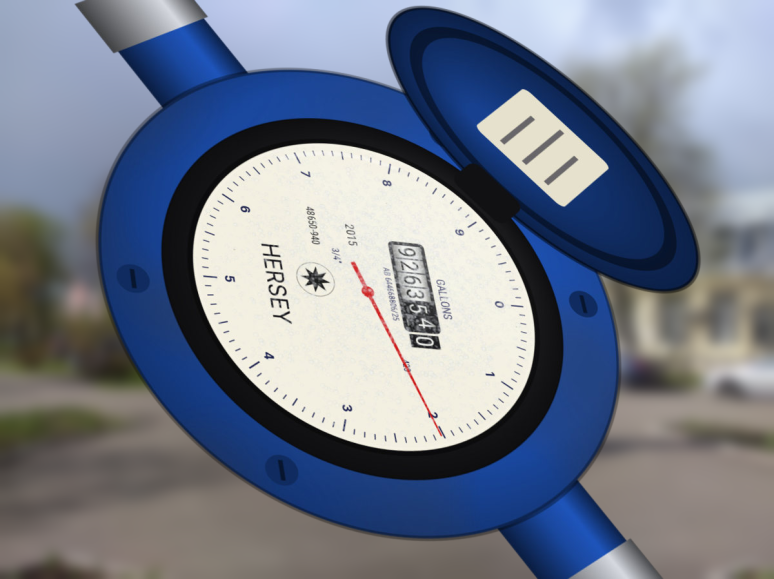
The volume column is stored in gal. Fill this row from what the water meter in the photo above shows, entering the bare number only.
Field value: 9263542.0
